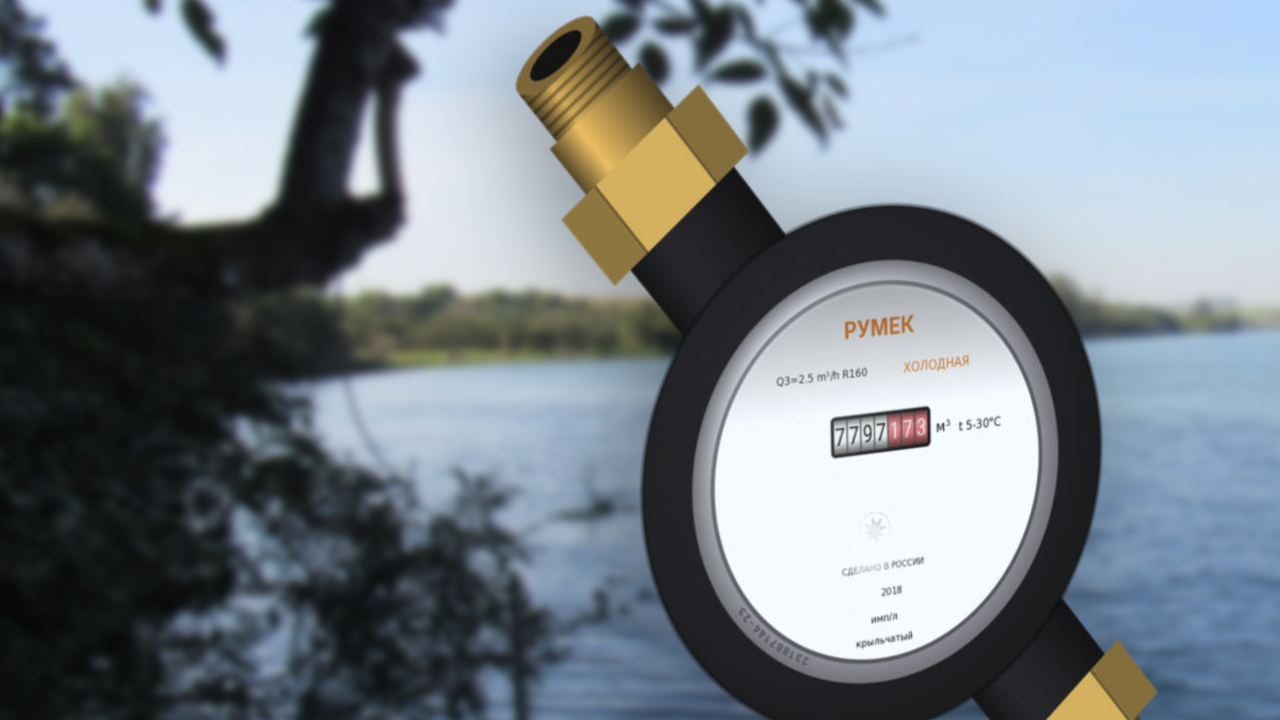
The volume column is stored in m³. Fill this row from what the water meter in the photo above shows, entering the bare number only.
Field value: 7797.173
